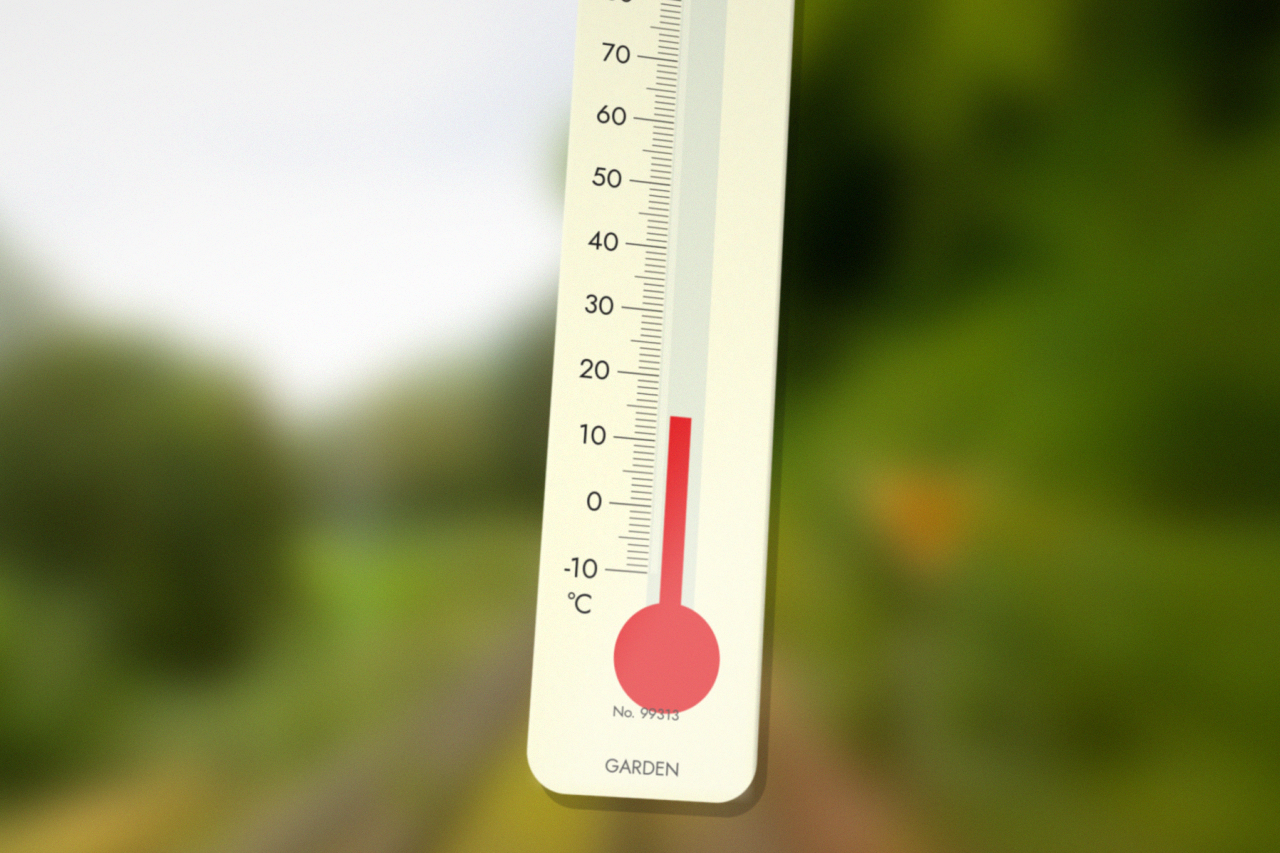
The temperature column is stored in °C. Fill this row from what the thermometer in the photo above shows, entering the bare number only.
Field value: 14
